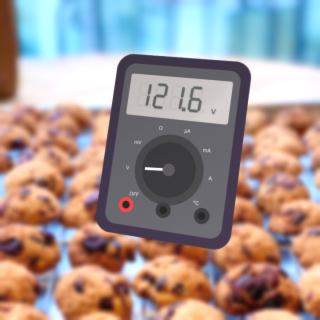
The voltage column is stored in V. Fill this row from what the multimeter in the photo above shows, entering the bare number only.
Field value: 121.6
